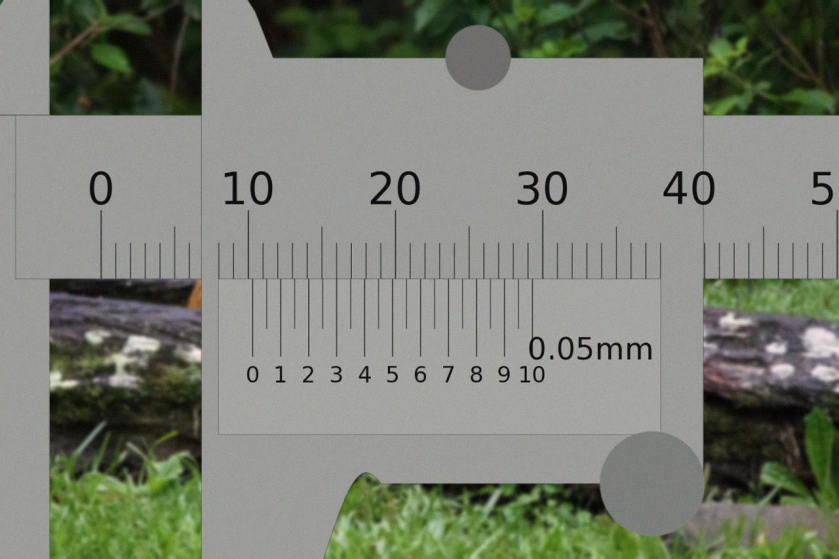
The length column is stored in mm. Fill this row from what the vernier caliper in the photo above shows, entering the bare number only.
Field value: 10.3
